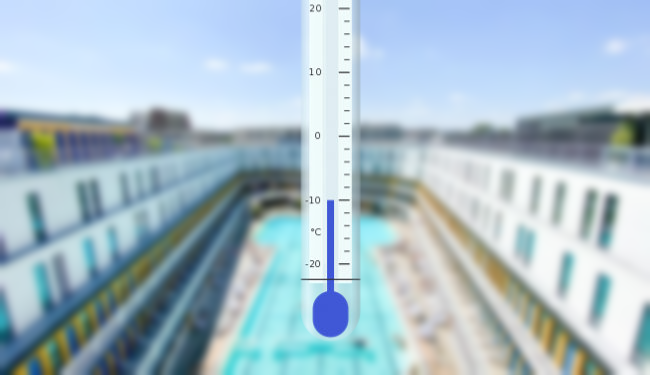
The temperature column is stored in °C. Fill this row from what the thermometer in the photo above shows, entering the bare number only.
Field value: -10
